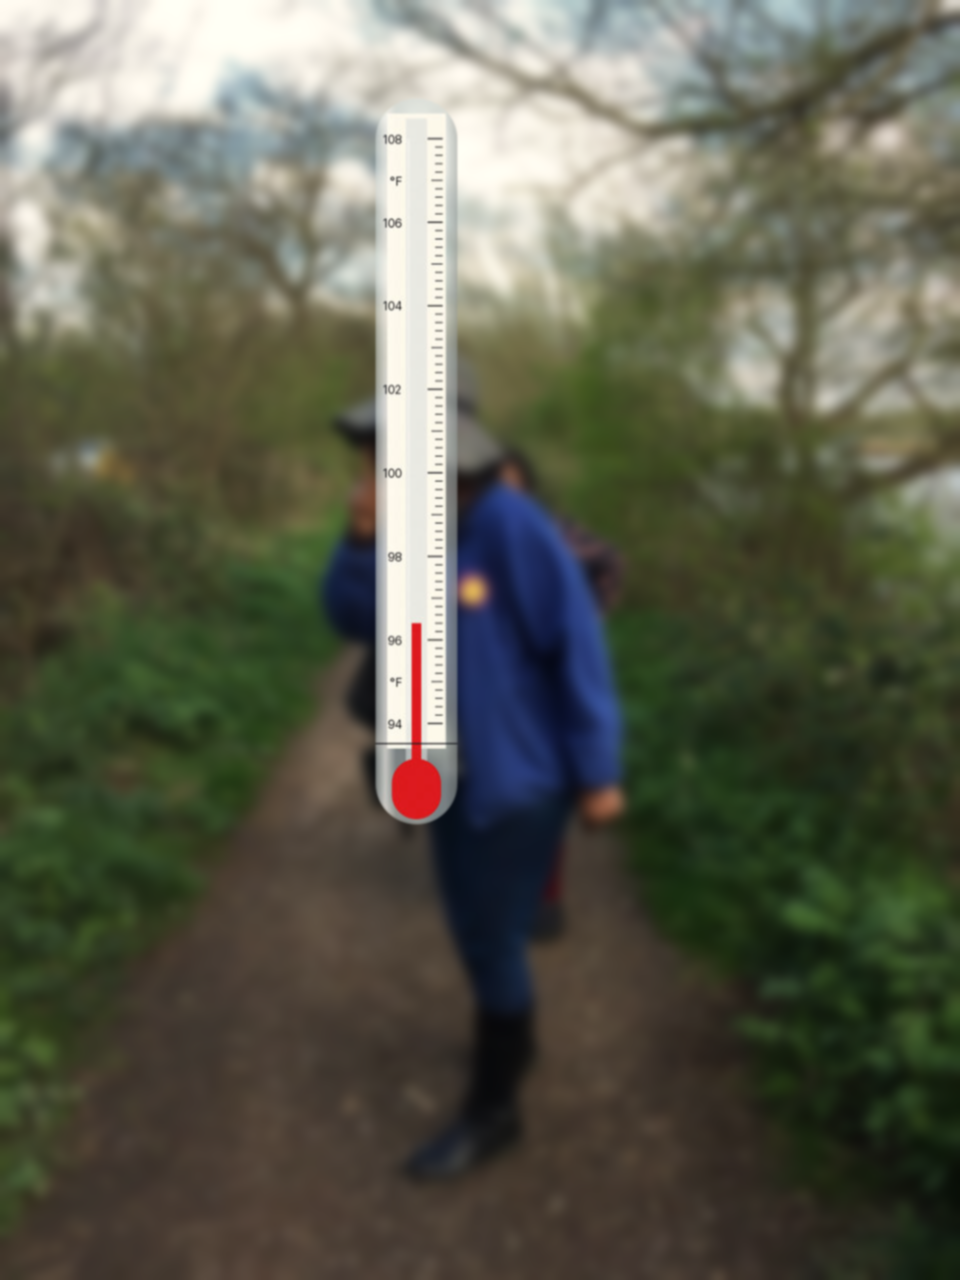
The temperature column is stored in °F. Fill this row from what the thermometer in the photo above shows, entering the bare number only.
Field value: 96.4
